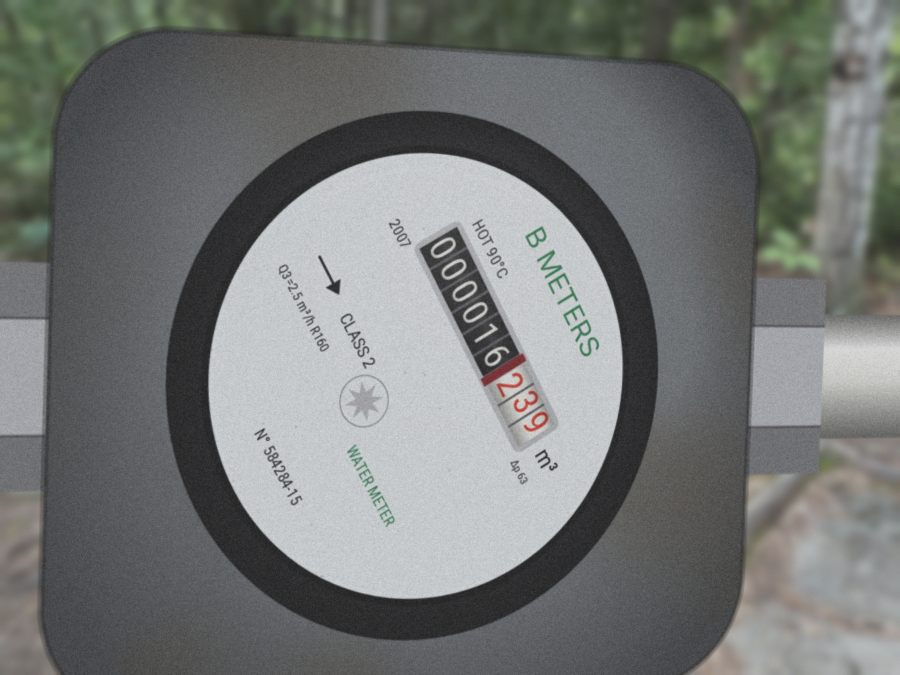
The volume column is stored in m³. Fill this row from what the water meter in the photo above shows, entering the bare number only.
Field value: 16.239
